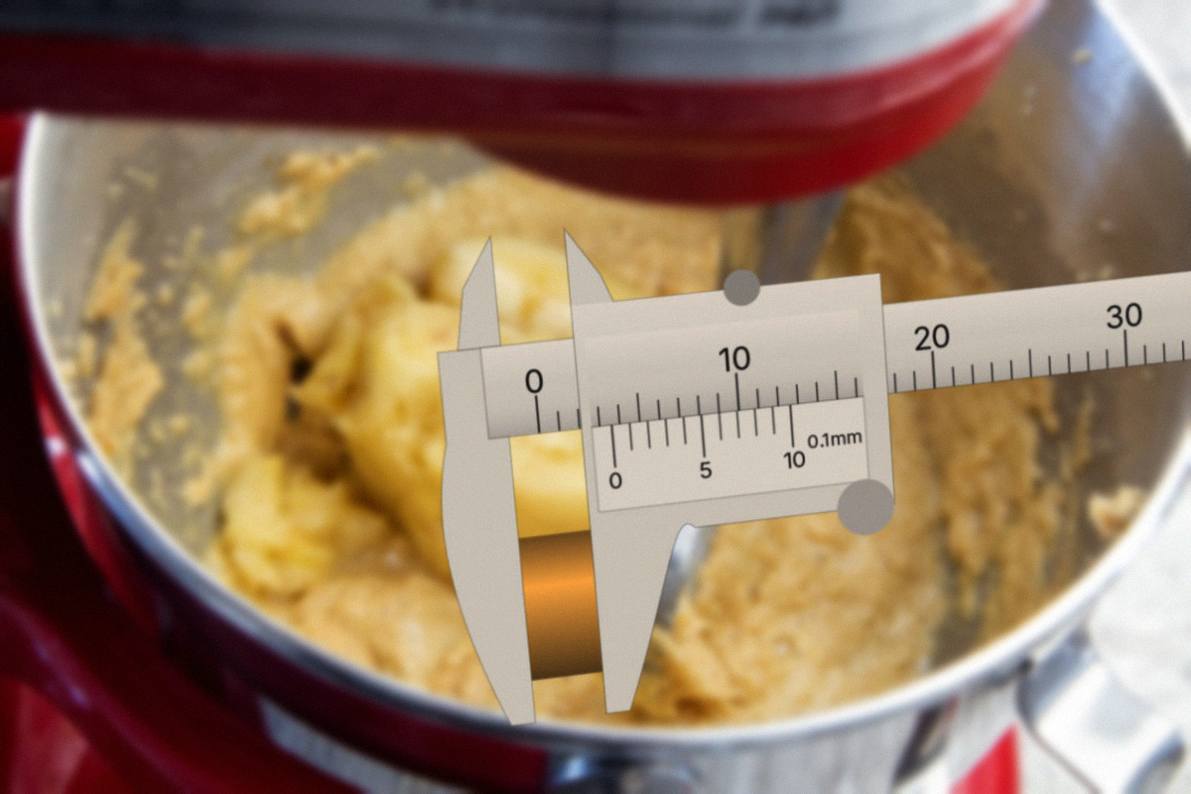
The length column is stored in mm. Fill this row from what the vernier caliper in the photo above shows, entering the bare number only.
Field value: 3.6
